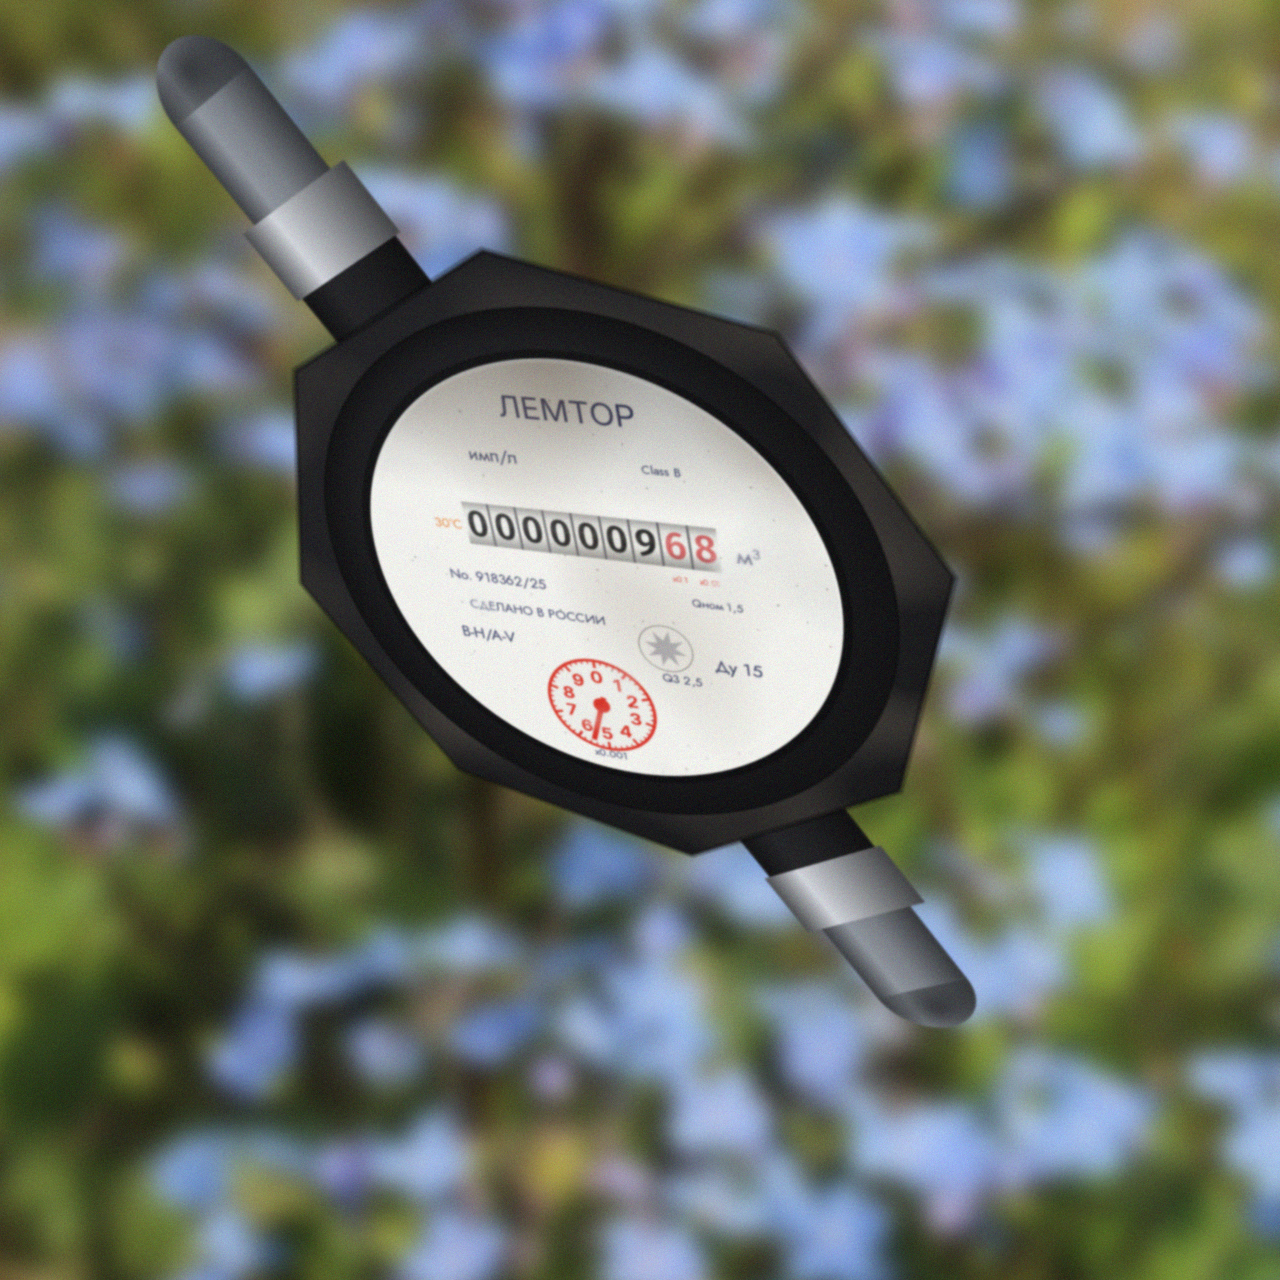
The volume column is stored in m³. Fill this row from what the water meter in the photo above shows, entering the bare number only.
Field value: 9.685
